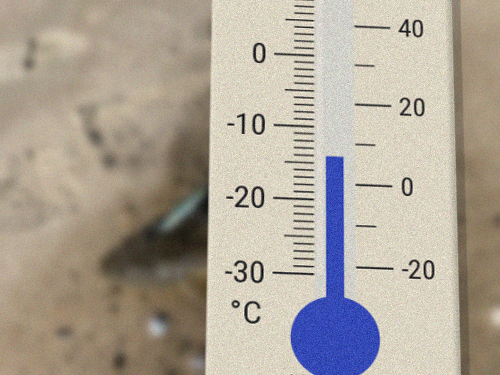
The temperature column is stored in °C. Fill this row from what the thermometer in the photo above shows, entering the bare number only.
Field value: -14
